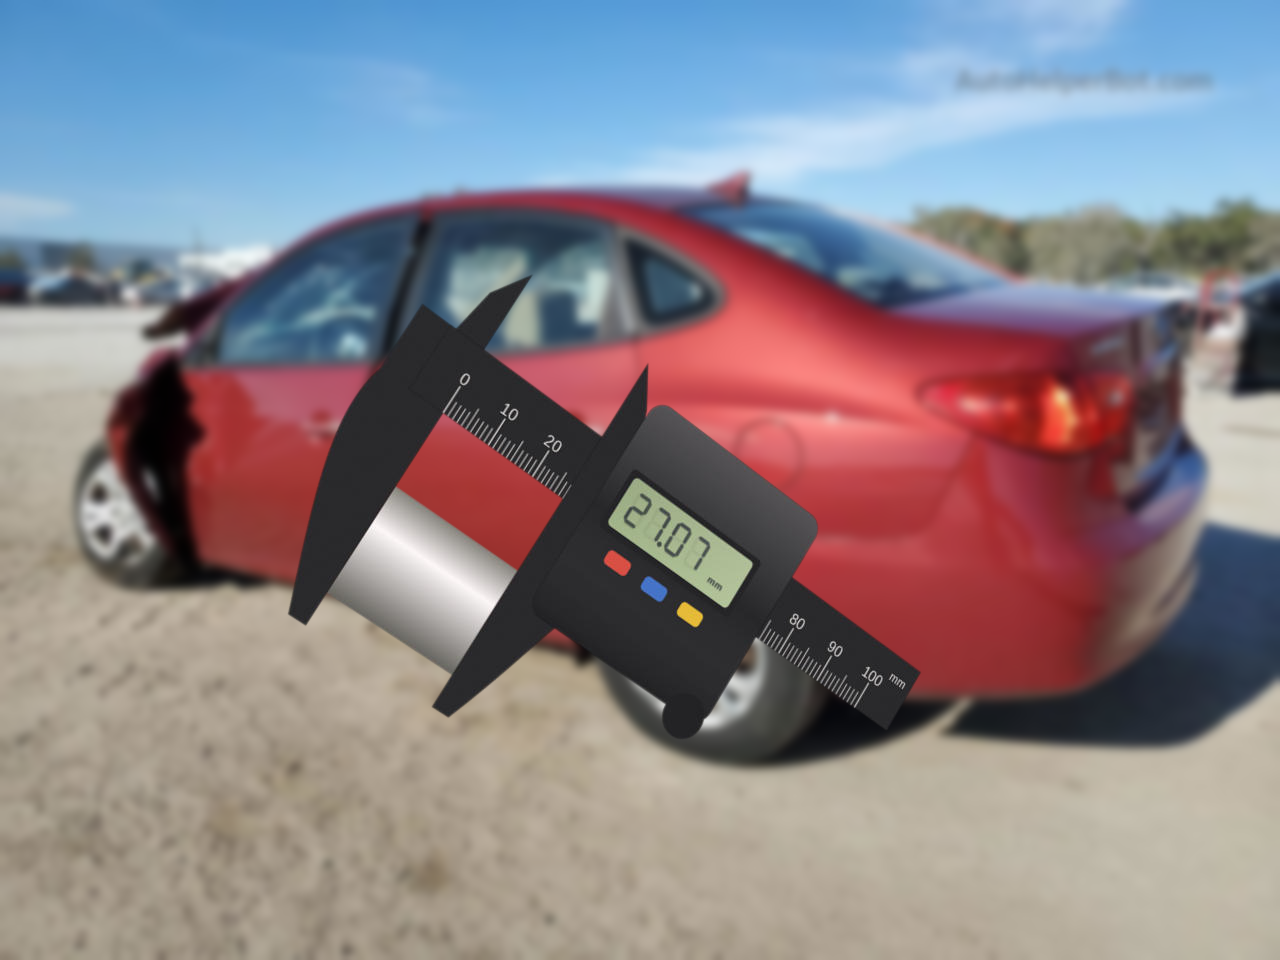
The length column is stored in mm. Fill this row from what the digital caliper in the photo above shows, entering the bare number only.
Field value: 27.07
